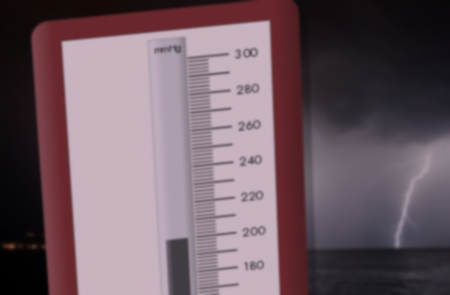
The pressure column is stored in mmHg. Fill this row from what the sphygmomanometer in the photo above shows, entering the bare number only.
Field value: 200
